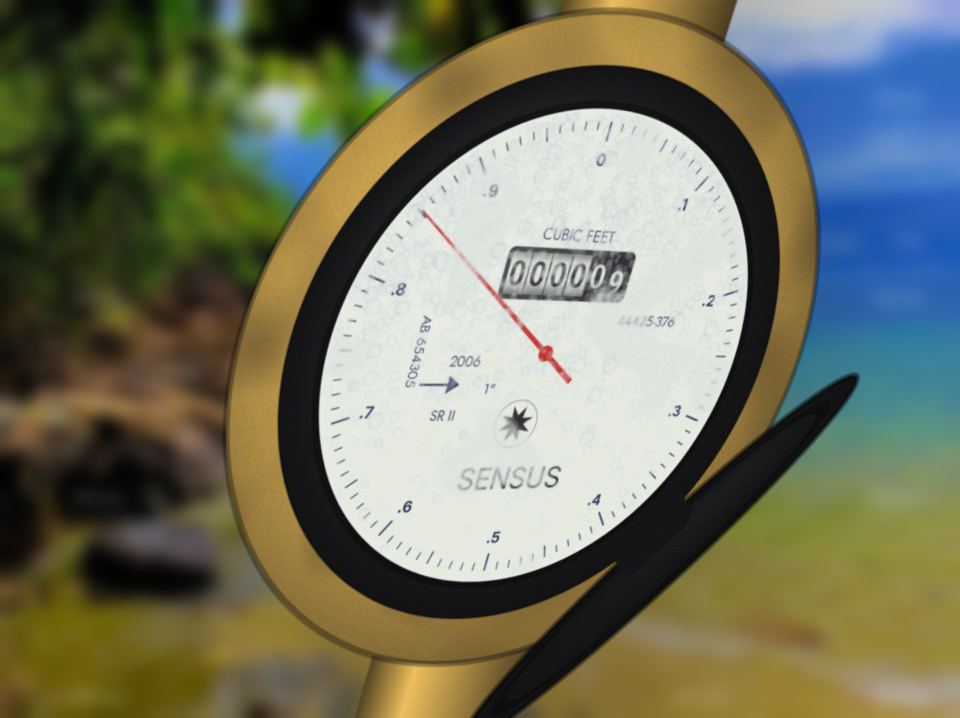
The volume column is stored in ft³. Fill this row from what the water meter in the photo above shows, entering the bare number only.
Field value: 8.85
